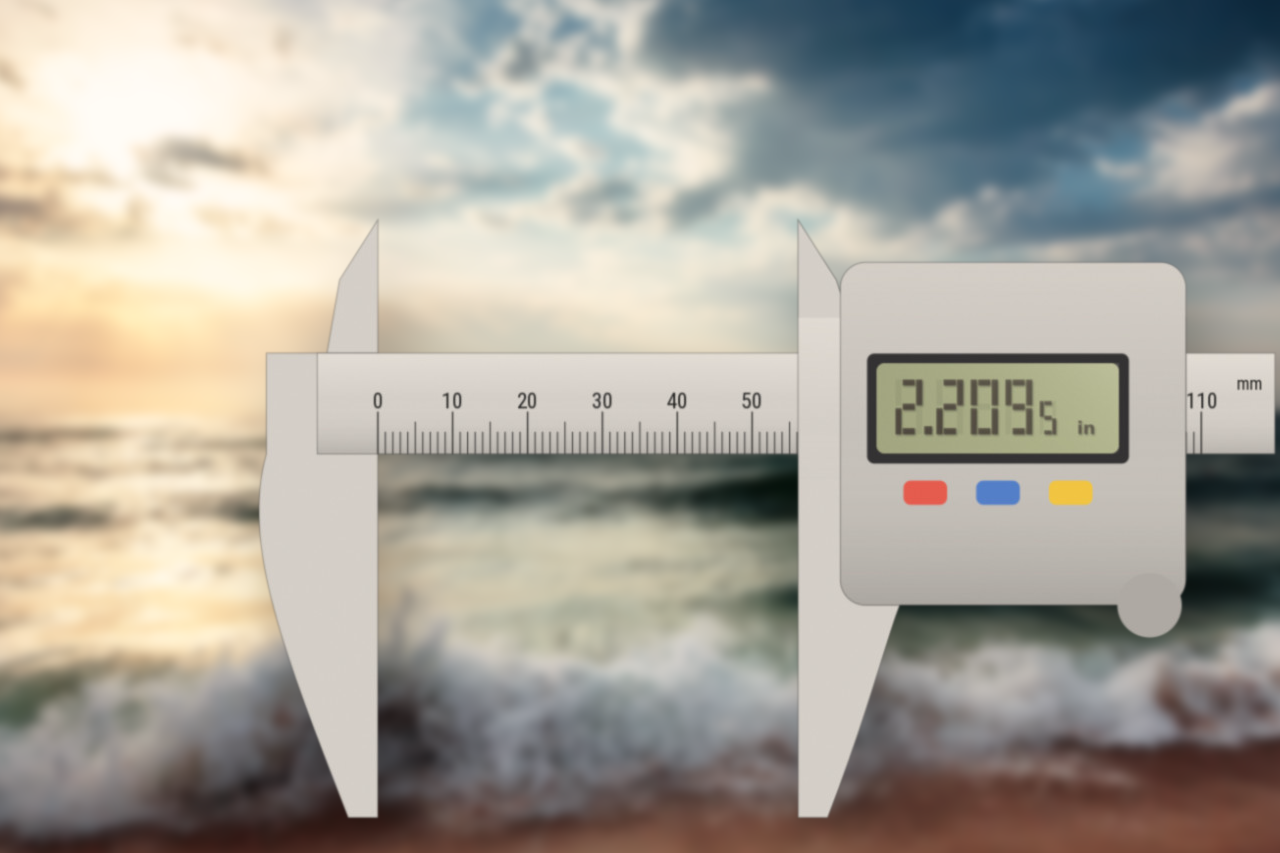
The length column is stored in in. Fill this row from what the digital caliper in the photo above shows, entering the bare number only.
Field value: 2.2095
